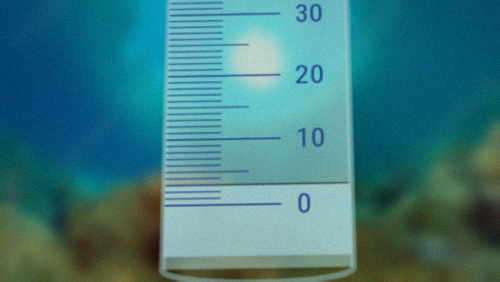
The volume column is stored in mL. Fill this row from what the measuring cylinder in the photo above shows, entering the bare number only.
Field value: 3
